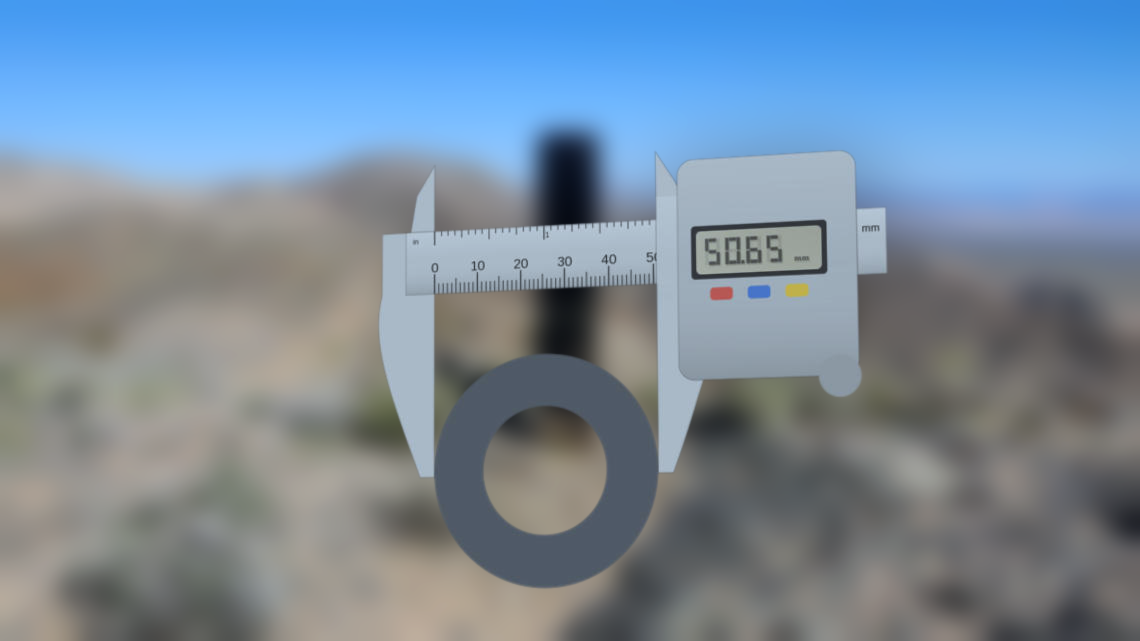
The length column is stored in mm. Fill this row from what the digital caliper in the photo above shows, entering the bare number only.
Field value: 50.65
